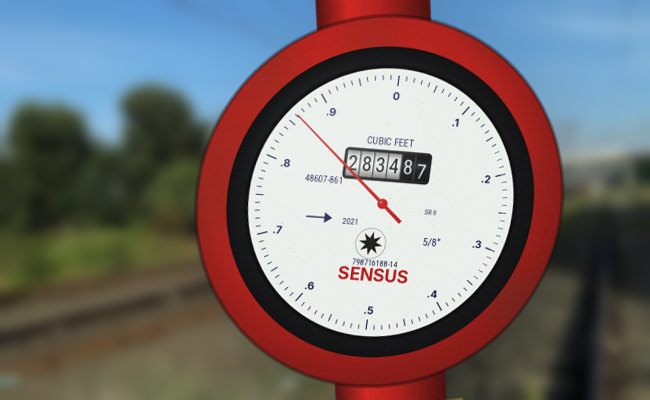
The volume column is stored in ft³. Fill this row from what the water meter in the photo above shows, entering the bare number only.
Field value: 283486.86
